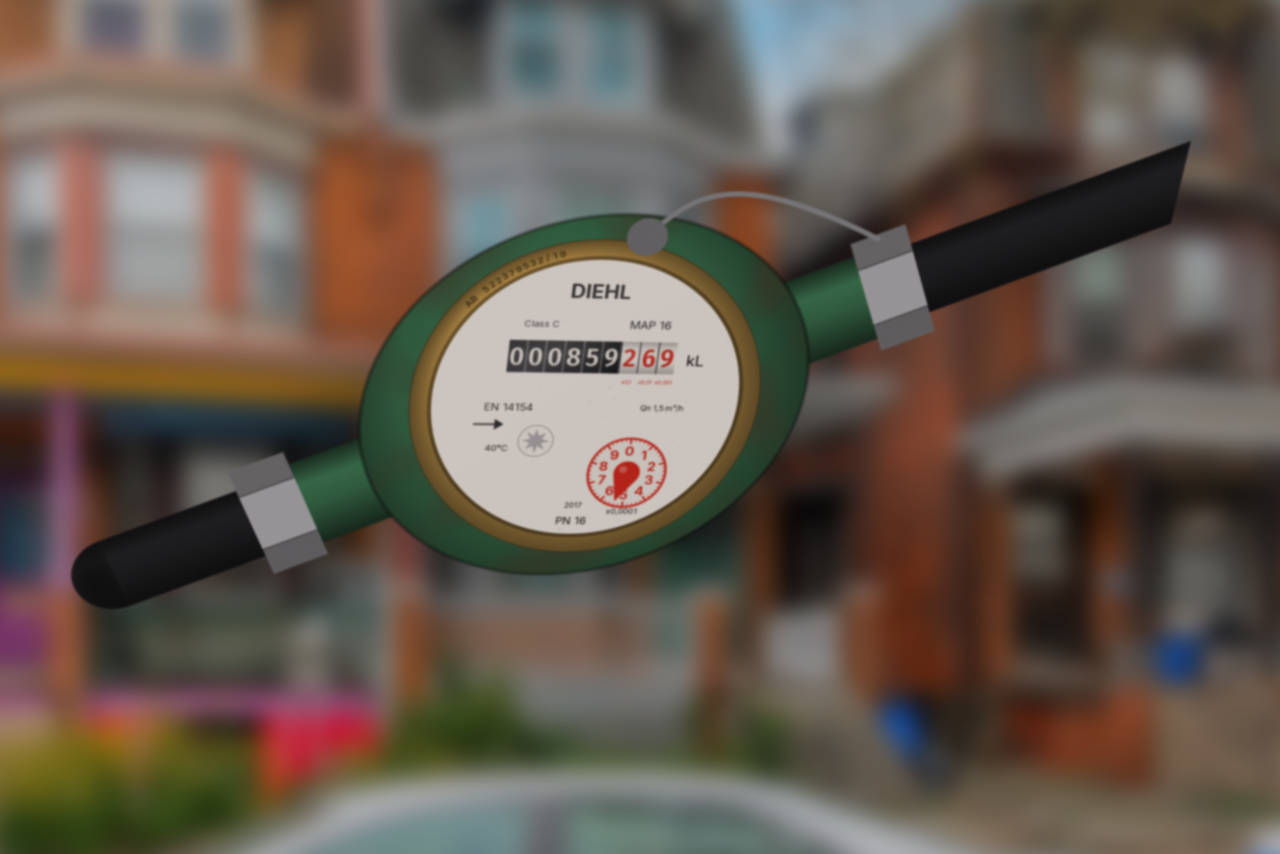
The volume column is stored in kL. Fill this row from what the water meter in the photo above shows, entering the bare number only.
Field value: 859.2695
